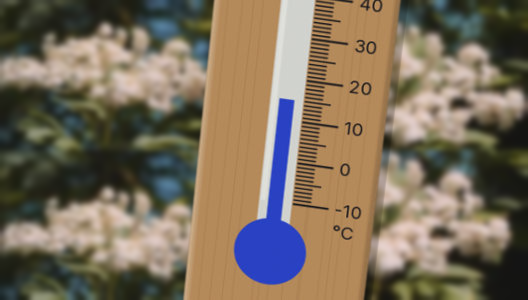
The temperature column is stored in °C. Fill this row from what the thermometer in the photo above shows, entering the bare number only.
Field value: 15
